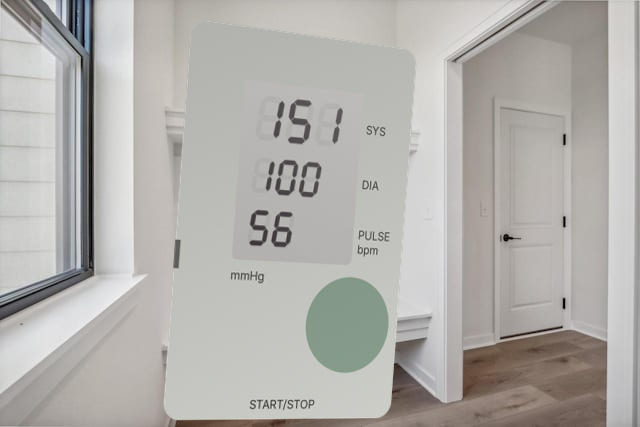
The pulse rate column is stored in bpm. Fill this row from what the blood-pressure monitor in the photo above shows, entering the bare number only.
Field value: 56
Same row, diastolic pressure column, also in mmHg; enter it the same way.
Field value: 100
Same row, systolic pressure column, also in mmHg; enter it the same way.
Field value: 151
